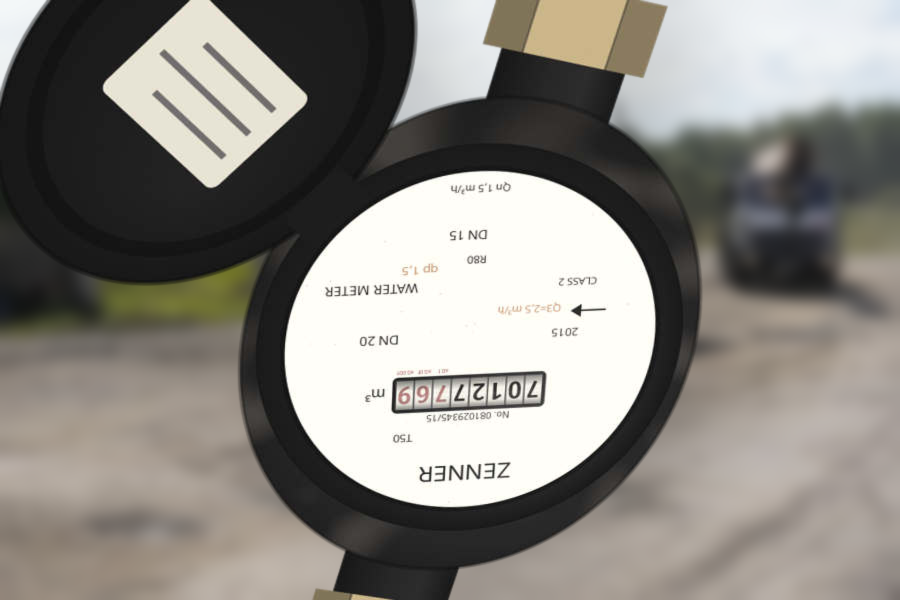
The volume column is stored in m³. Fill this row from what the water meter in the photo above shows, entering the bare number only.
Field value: 70127.769
